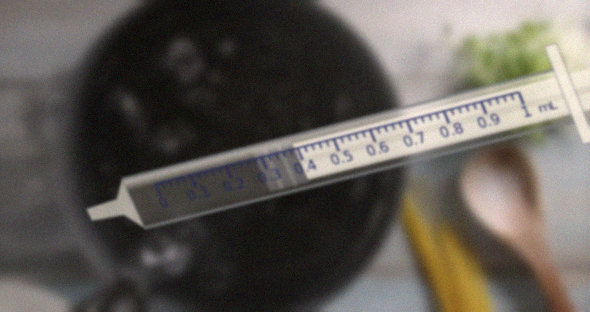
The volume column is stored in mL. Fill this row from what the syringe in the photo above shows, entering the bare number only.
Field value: 0.28
